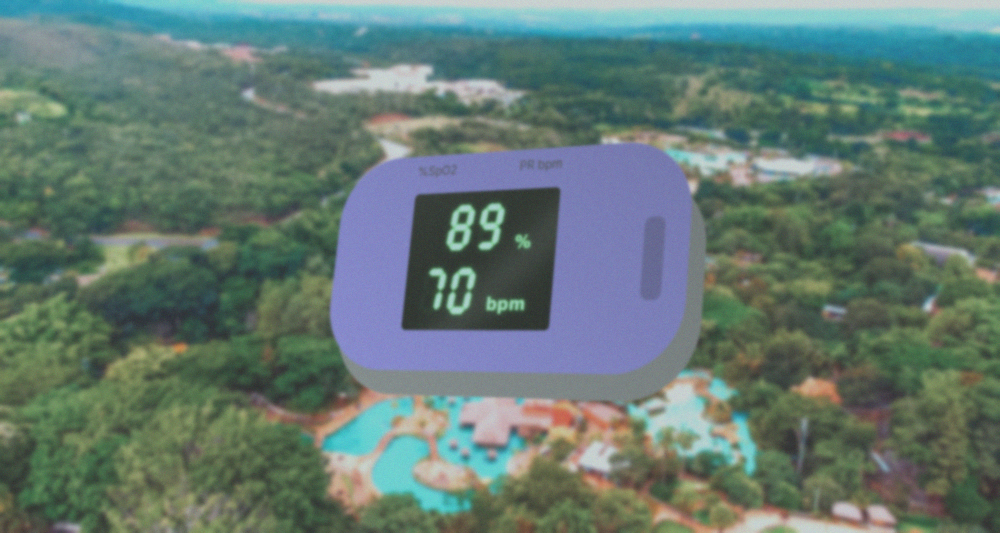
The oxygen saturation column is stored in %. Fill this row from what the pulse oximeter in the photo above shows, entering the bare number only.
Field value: 89
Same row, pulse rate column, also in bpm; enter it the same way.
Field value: 70
